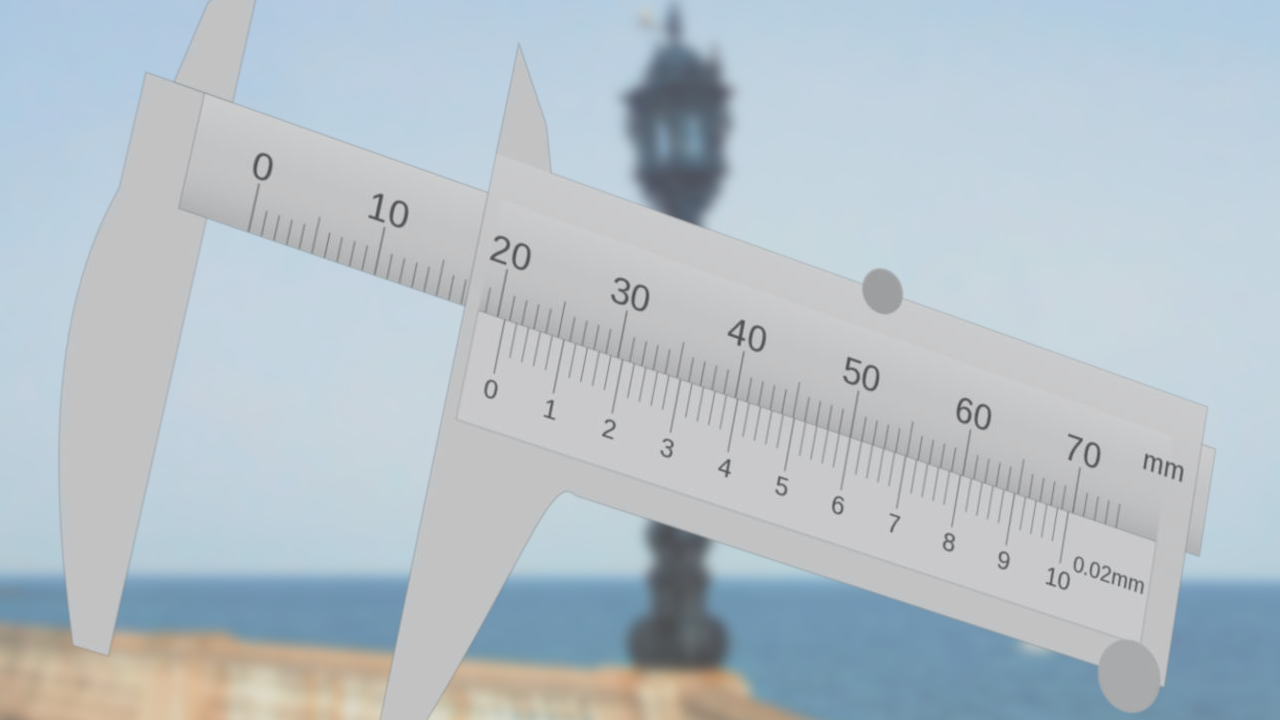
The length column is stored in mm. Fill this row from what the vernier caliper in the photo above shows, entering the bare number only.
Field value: 20.6
